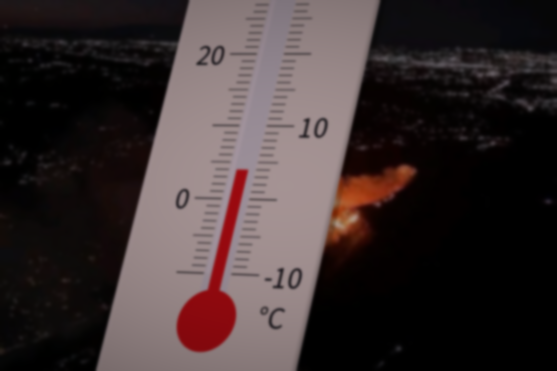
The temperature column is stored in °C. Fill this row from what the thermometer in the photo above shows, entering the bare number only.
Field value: 4
